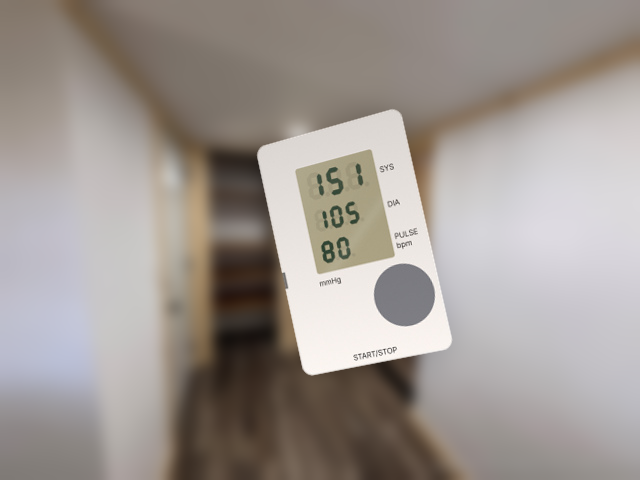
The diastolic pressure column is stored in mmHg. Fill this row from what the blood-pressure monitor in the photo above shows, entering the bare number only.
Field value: 105
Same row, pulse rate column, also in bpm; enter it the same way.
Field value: 80
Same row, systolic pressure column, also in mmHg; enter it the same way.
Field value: 151
